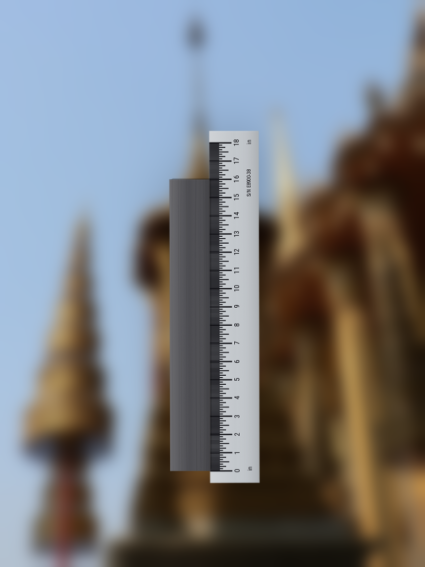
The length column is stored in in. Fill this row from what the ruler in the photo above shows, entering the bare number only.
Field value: 16
